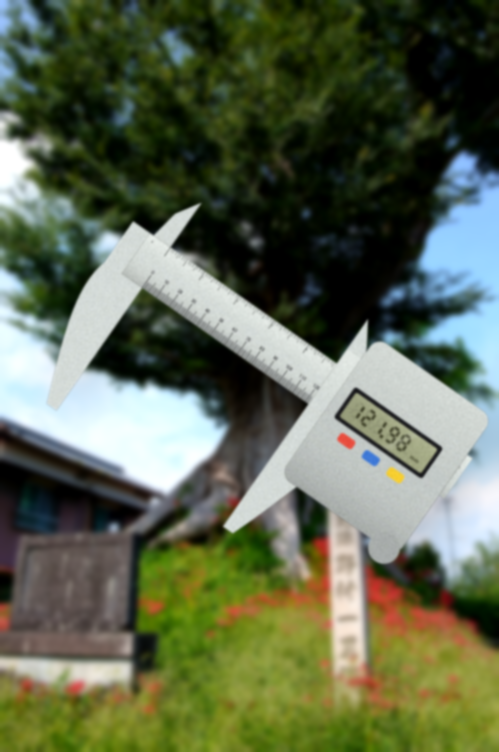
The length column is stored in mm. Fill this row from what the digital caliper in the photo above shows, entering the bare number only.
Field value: 121.98
